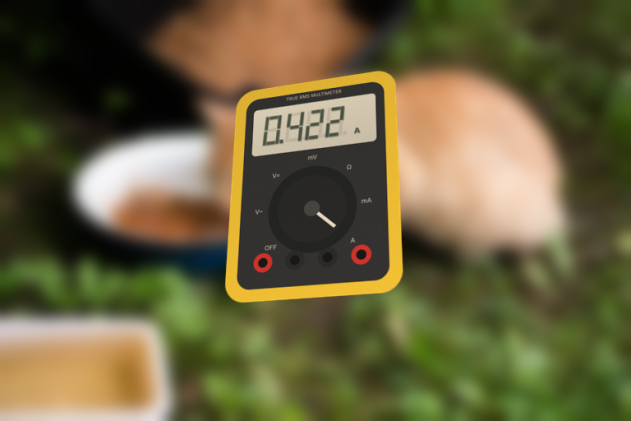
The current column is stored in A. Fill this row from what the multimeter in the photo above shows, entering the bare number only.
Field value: 0.422
